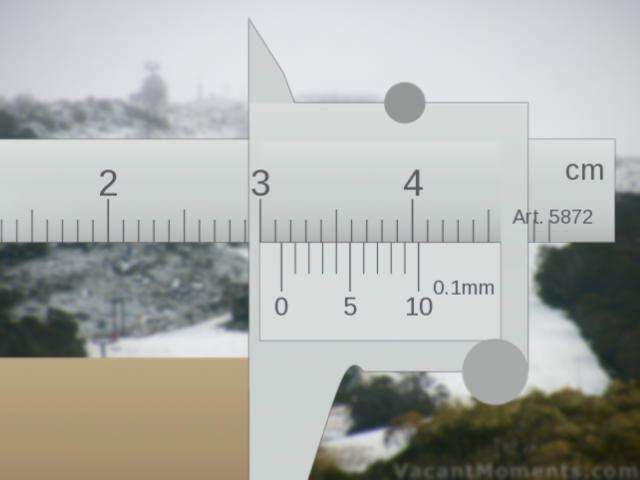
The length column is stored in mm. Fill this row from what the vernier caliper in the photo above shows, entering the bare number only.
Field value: 31.4
